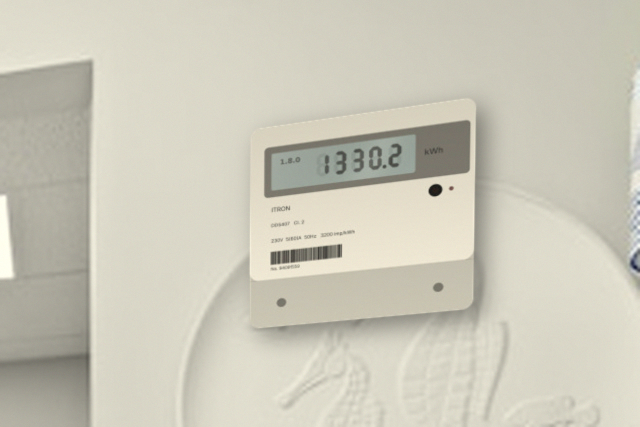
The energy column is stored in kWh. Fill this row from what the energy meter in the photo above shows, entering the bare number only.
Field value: 1330.2
